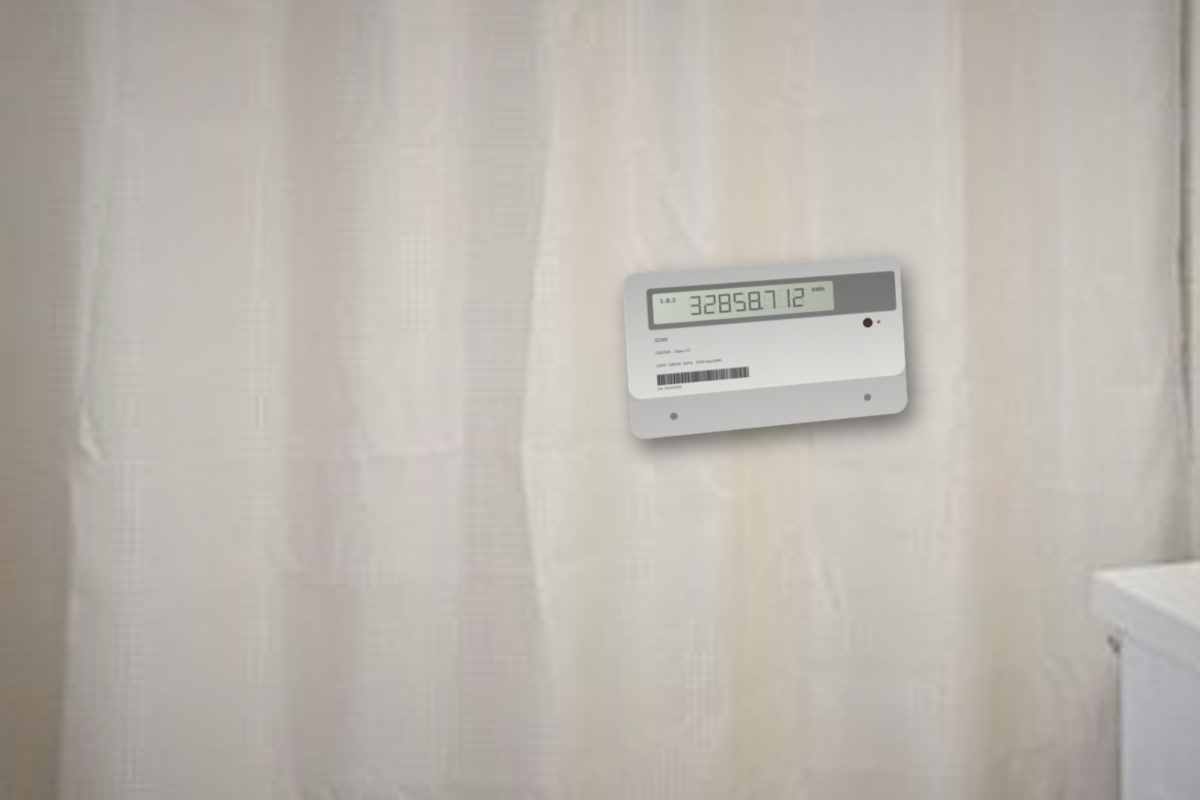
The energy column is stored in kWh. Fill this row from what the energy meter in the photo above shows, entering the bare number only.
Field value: 32858.712
